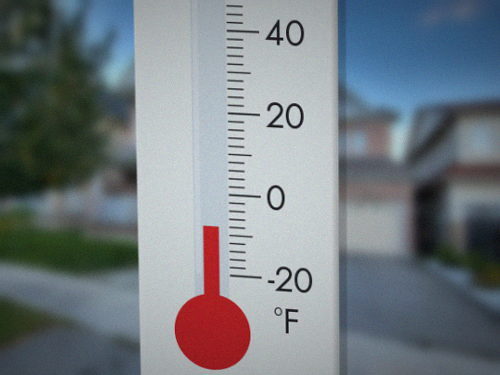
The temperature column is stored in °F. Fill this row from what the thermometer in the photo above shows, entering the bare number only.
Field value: -8
